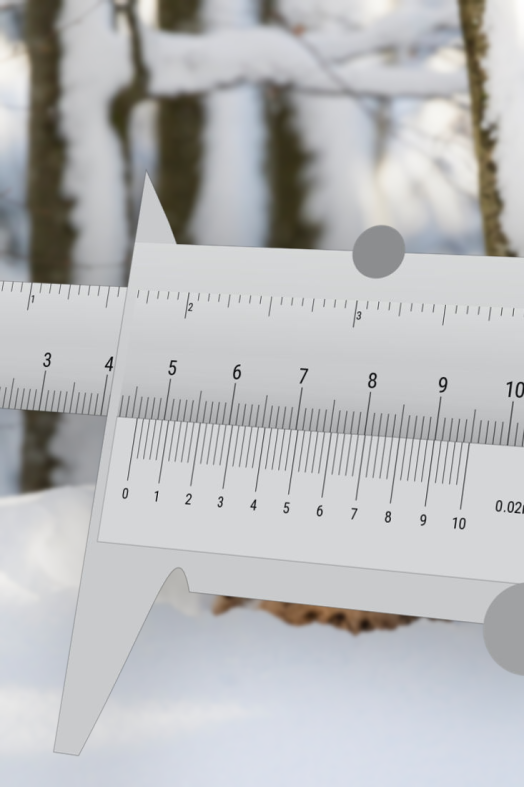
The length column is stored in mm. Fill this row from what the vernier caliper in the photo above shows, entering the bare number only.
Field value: 45.8
